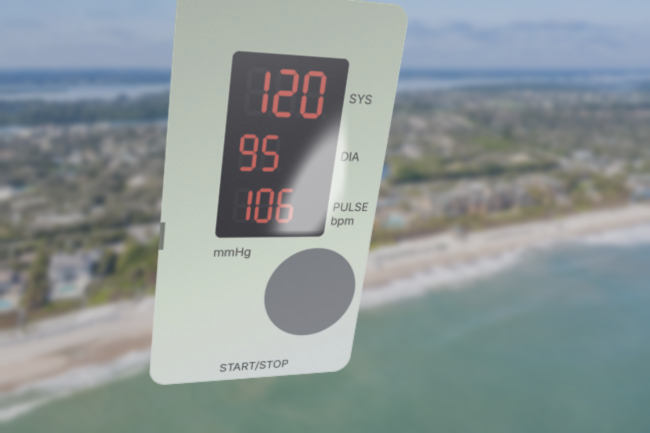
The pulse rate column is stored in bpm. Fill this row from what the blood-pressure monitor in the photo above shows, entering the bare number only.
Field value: 106
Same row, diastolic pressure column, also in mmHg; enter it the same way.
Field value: 95
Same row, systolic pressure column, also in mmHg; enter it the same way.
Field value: 120
